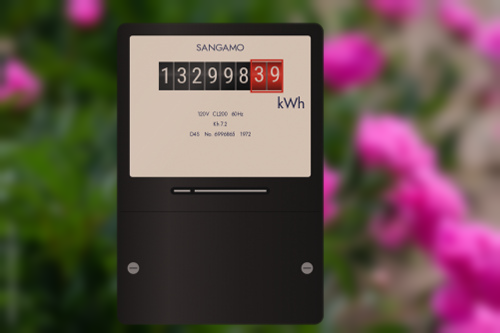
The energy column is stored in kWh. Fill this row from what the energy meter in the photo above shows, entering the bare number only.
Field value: 132998.39
